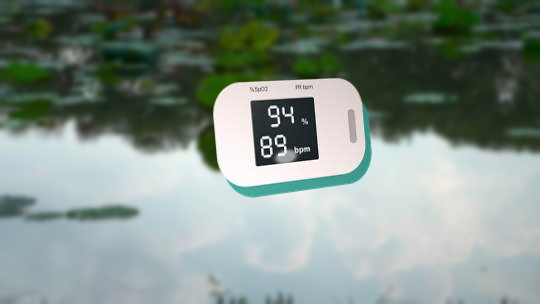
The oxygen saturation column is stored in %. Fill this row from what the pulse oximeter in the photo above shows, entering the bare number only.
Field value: 94
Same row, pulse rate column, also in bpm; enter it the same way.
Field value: 89
